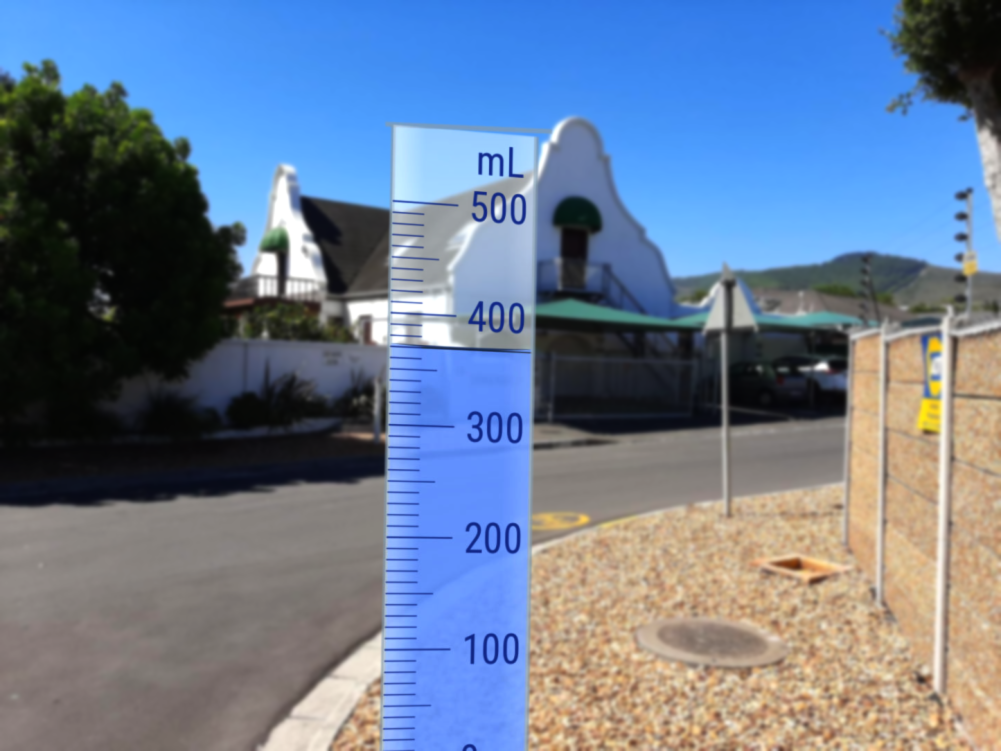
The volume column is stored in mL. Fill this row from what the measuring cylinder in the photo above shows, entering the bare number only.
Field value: 370
